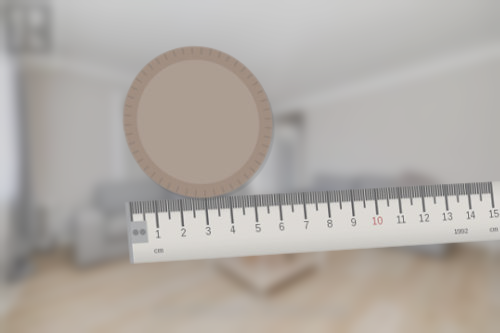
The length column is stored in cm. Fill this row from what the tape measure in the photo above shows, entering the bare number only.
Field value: 6
